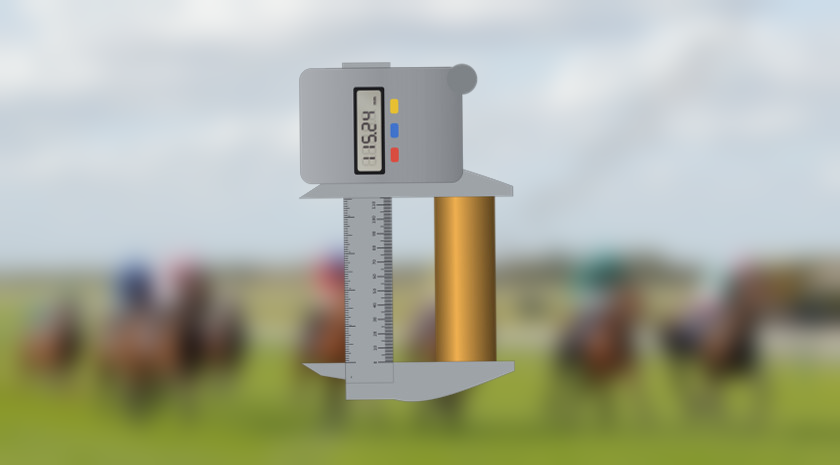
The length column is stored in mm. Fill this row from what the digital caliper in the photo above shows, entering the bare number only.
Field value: 115.24
